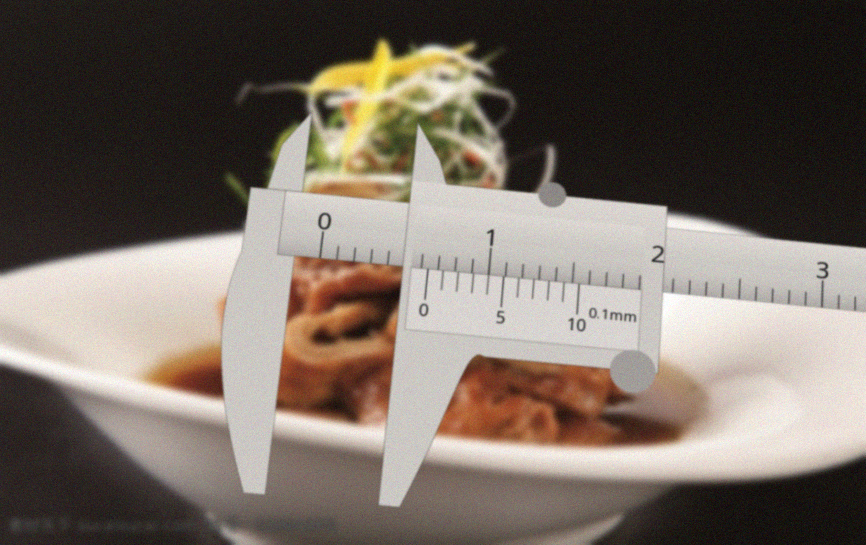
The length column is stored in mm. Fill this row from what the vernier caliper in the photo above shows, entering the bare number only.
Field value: 6.4
